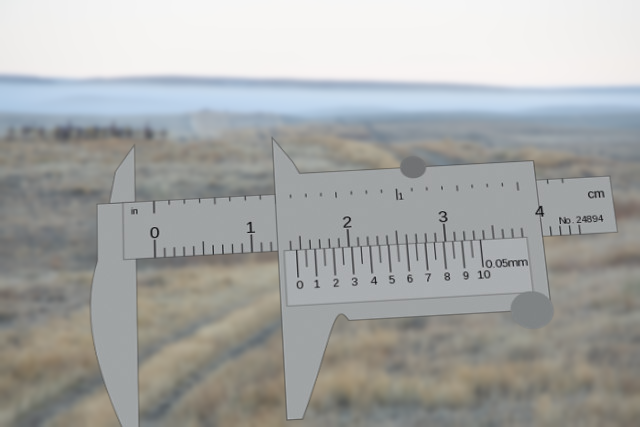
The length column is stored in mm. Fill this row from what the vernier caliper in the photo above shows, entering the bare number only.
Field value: 14.6
